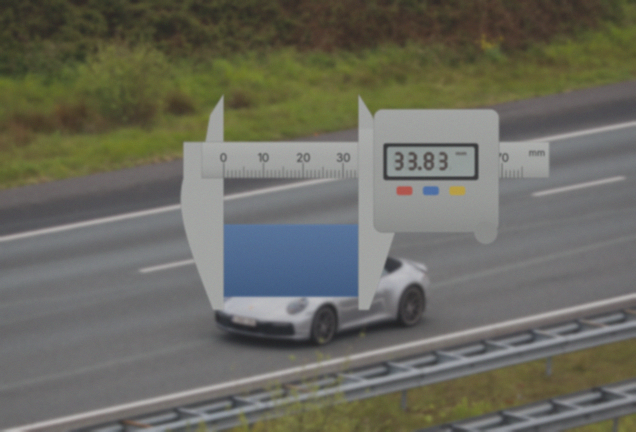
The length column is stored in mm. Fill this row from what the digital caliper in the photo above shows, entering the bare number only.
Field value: 33.83
